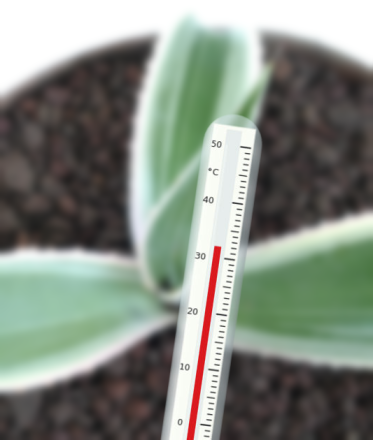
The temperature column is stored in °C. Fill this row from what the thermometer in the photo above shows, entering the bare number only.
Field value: 32
